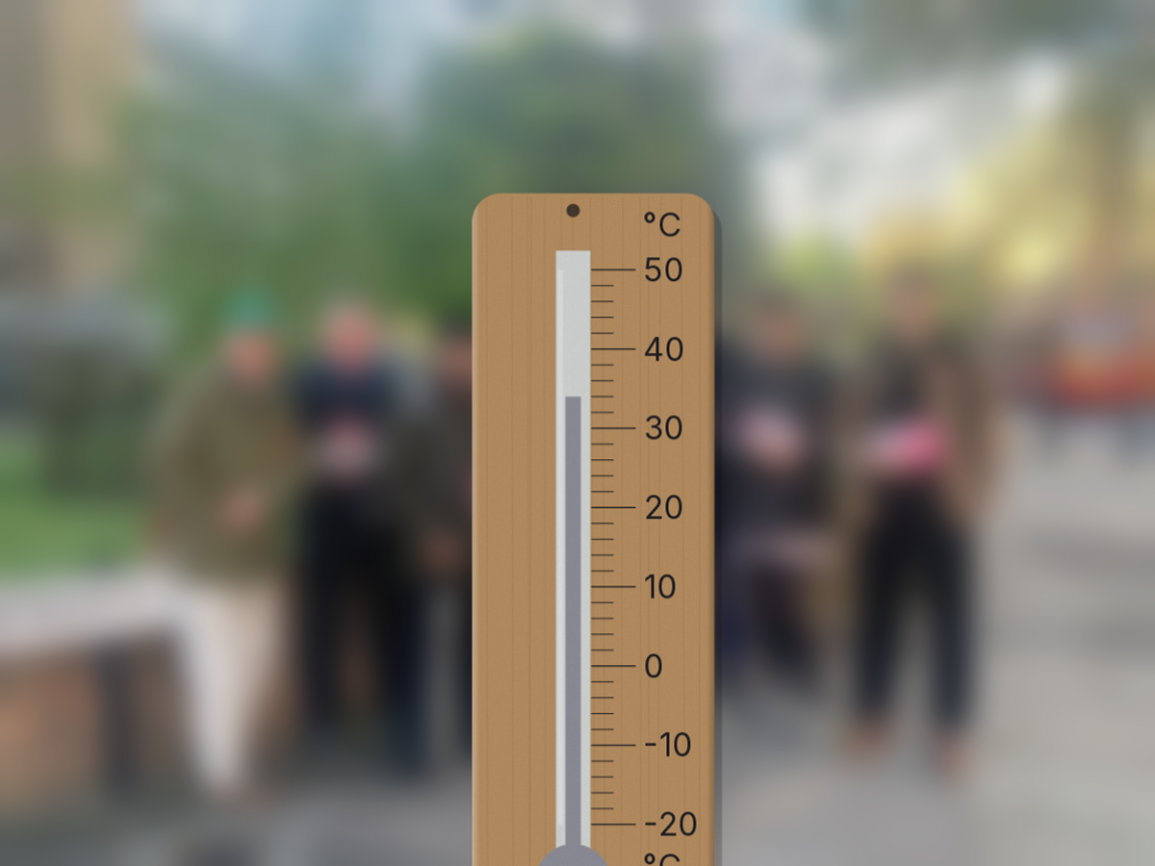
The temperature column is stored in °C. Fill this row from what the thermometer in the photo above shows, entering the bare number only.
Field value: 34
